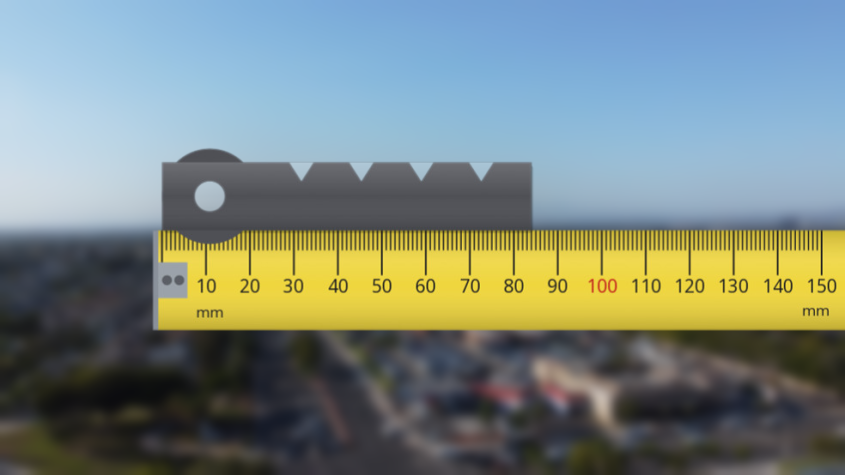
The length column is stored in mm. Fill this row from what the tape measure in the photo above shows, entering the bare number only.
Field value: 84
